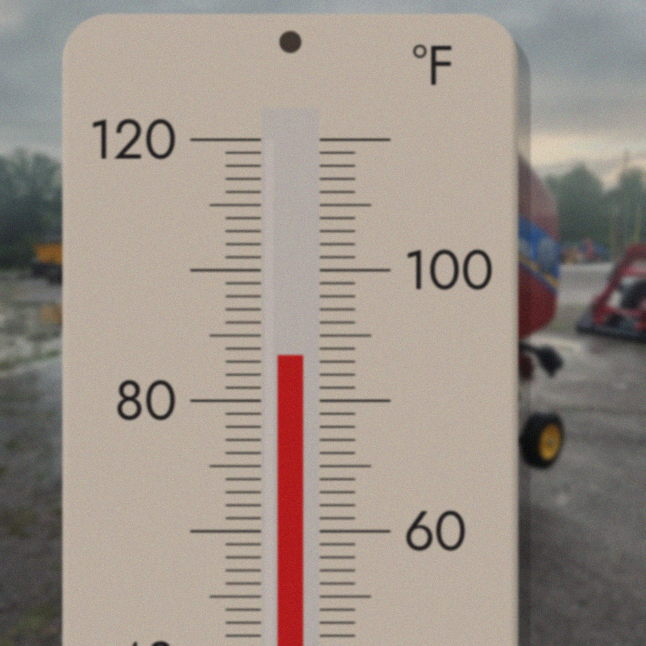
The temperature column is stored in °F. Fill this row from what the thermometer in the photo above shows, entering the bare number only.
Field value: 87
